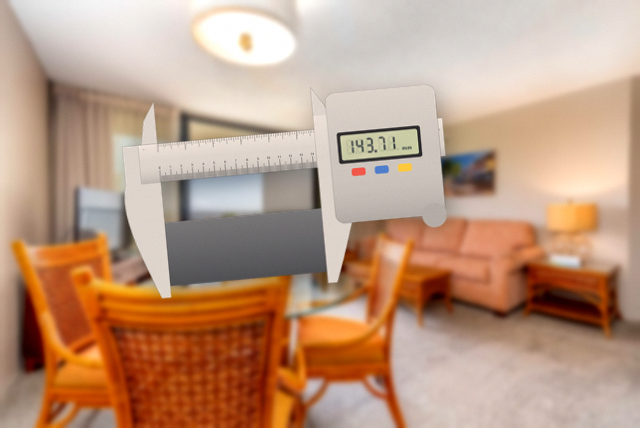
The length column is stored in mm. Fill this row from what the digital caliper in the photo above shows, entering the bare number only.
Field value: 143.71
